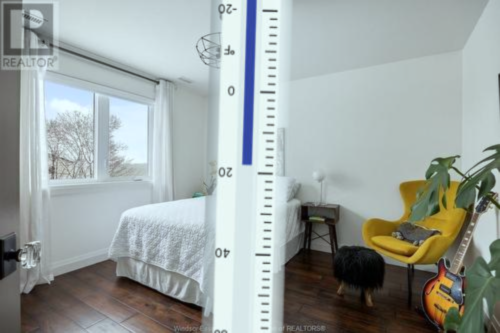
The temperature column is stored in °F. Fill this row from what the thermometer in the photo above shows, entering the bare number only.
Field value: 18
